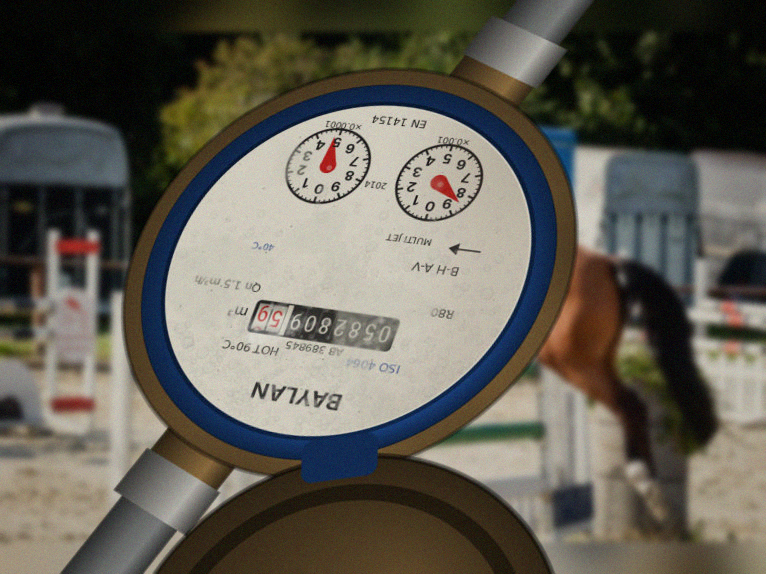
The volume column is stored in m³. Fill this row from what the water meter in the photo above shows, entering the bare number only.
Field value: 582809.5884
